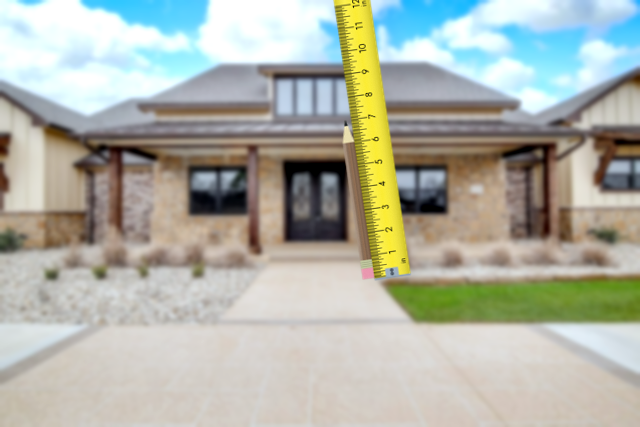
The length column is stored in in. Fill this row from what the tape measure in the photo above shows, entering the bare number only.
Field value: 7
